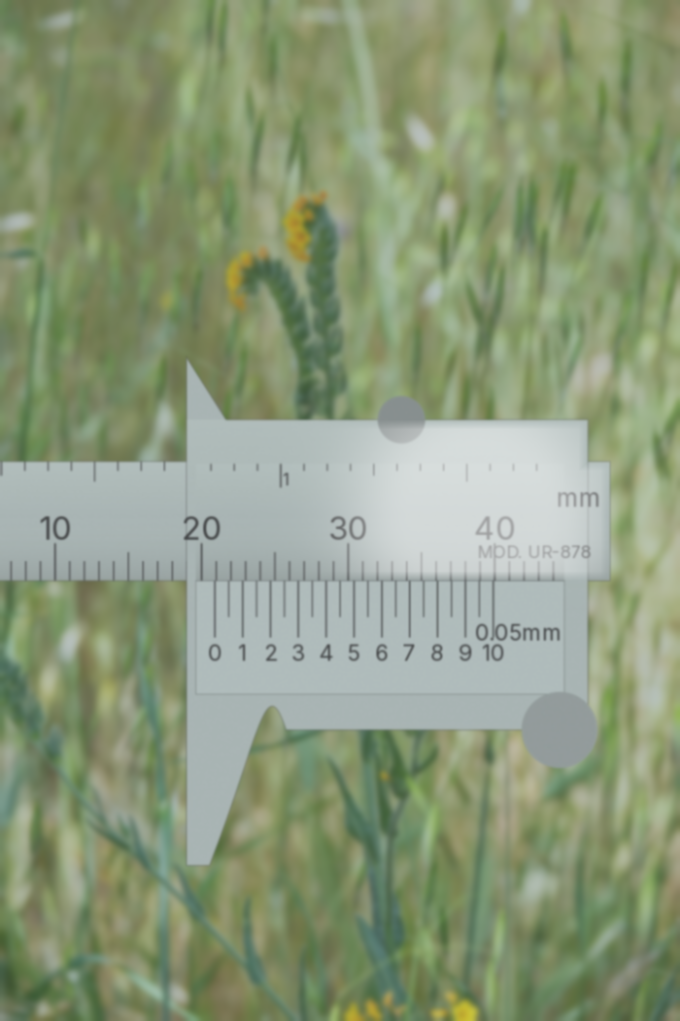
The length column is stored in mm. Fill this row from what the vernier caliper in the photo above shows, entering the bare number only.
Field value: 20.9
